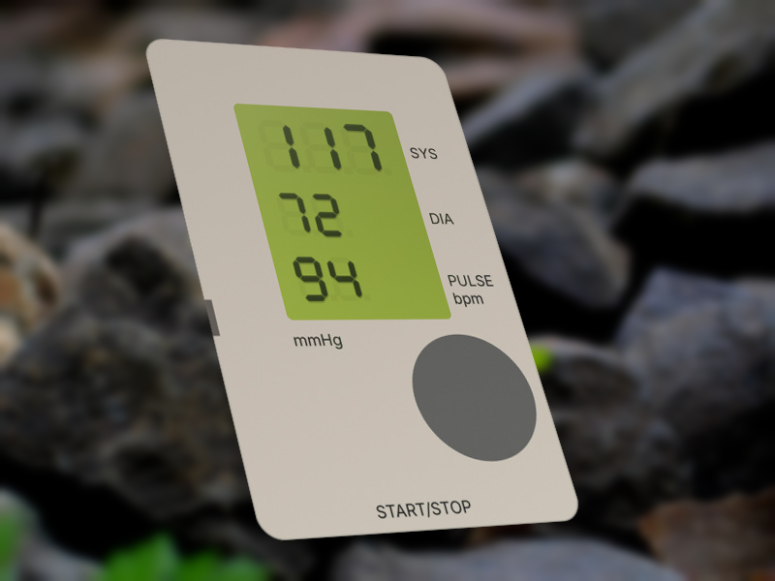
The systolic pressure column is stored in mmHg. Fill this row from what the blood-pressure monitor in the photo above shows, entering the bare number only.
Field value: 117
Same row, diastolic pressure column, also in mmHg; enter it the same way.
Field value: 72
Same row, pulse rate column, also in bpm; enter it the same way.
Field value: 94
